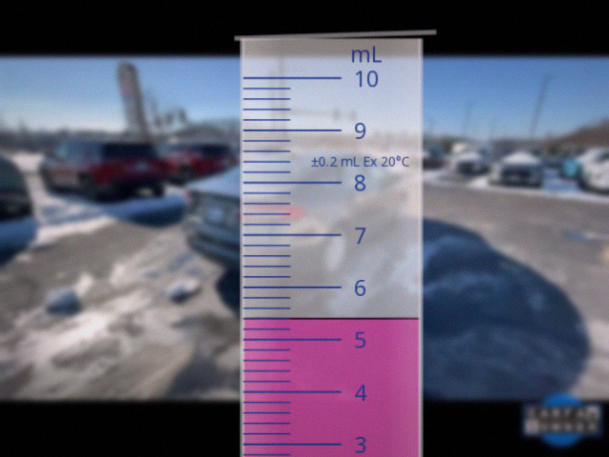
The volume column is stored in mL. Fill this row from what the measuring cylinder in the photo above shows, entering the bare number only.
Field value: 5.4
